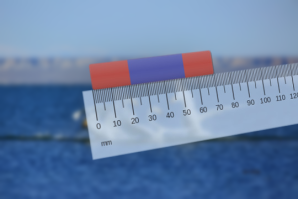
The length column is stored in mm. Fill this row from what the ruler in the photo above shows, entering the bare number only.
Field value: 70
